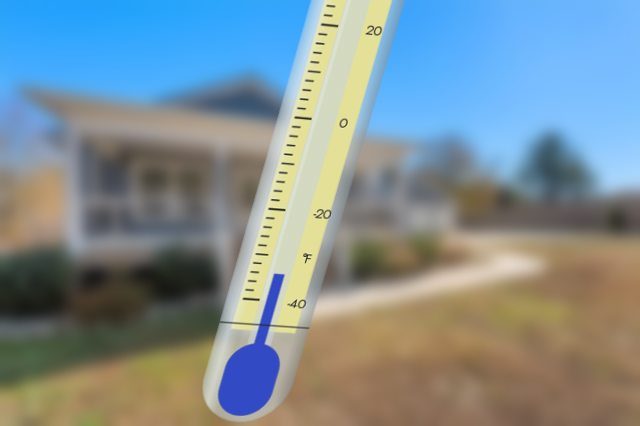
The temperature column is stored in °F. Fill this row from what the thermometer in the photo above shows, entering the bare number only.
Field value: -34
